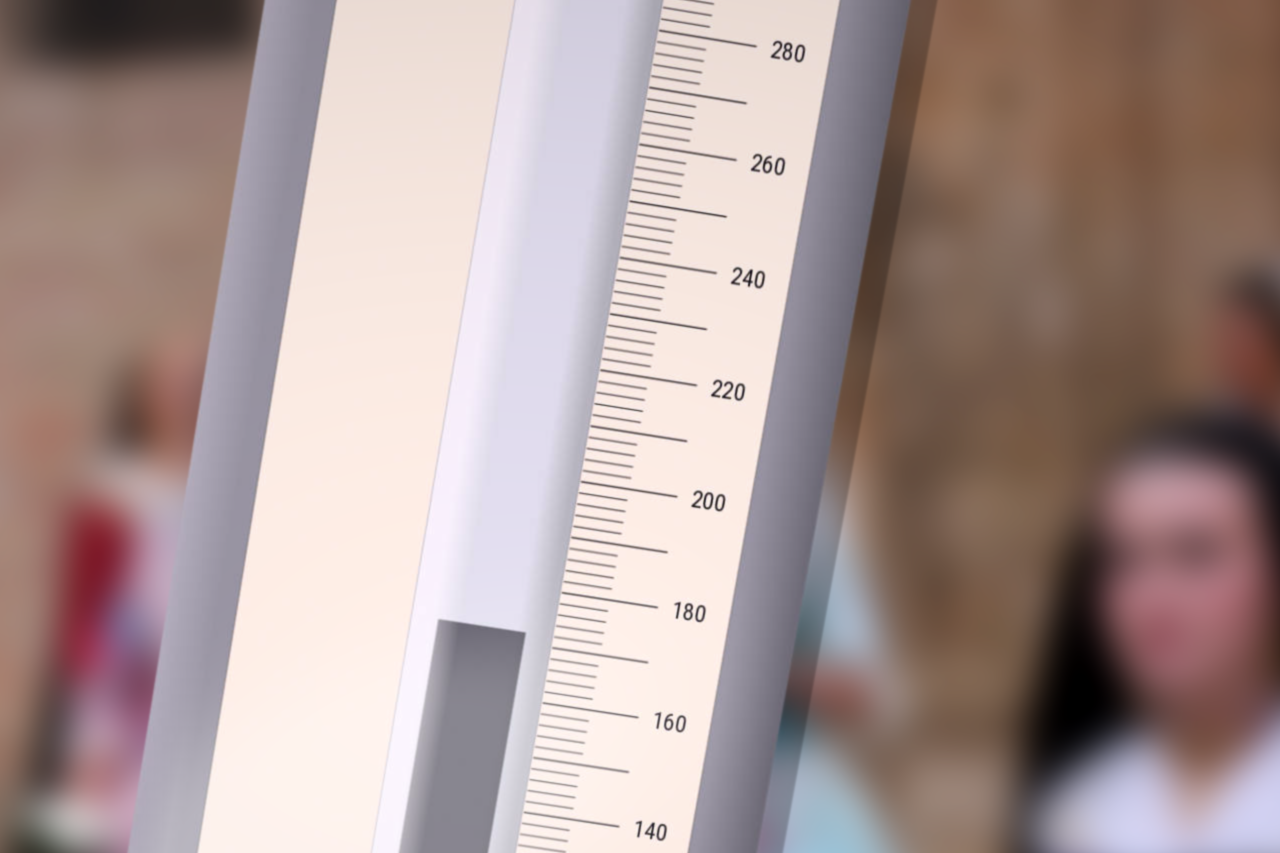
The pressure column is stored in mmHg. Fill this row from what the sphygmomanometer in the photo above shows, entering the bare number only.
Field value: 172
